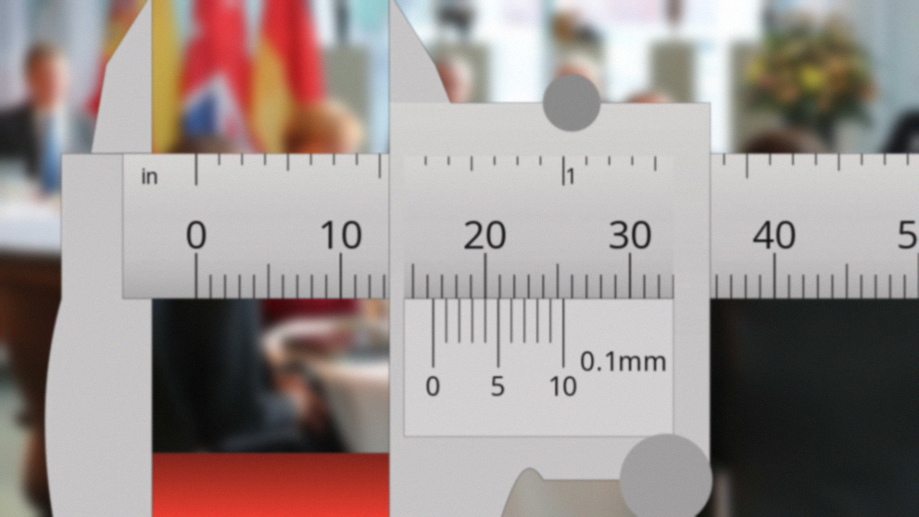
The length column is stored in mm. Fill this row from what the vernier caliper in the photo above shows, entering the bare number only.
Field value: 16.4
